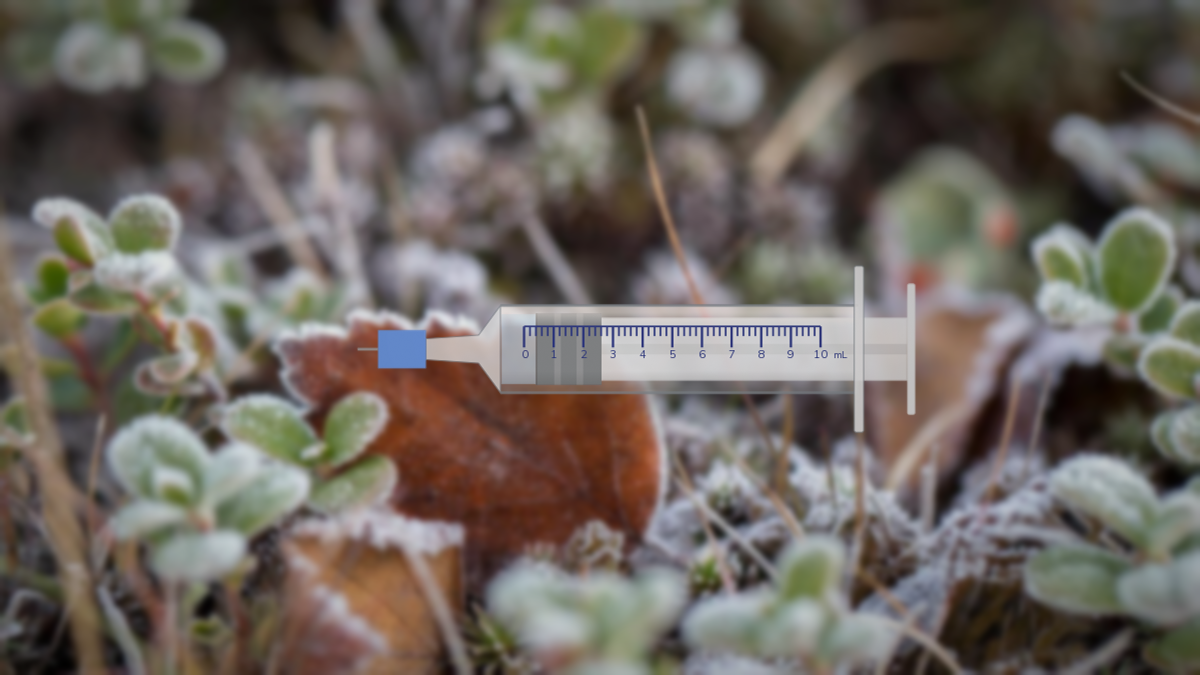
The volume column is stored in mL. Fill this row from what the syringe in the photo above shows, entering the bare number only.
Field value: 0.4
